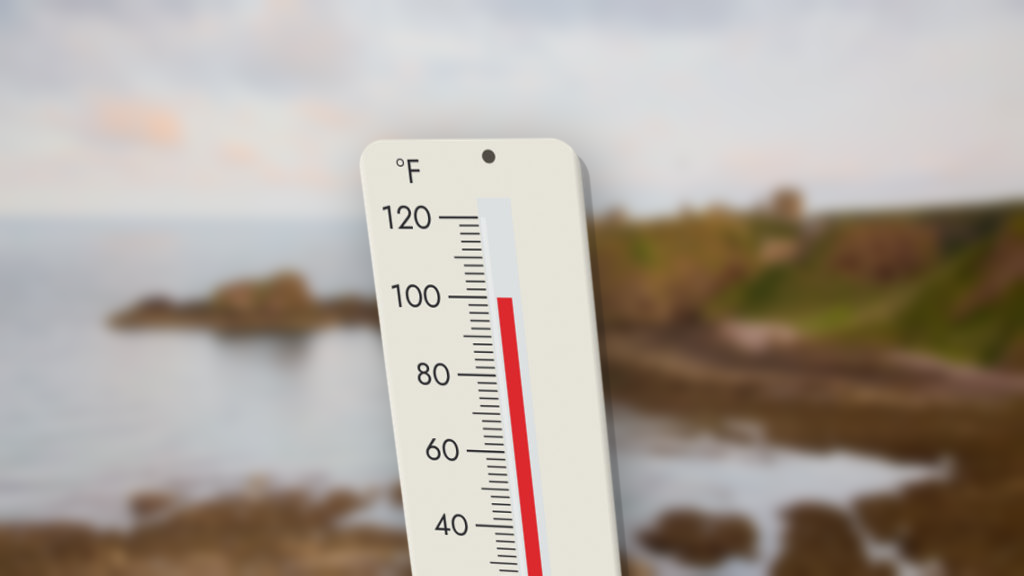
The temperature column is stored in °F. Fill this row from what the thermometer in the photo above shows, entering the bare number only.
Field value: 100
